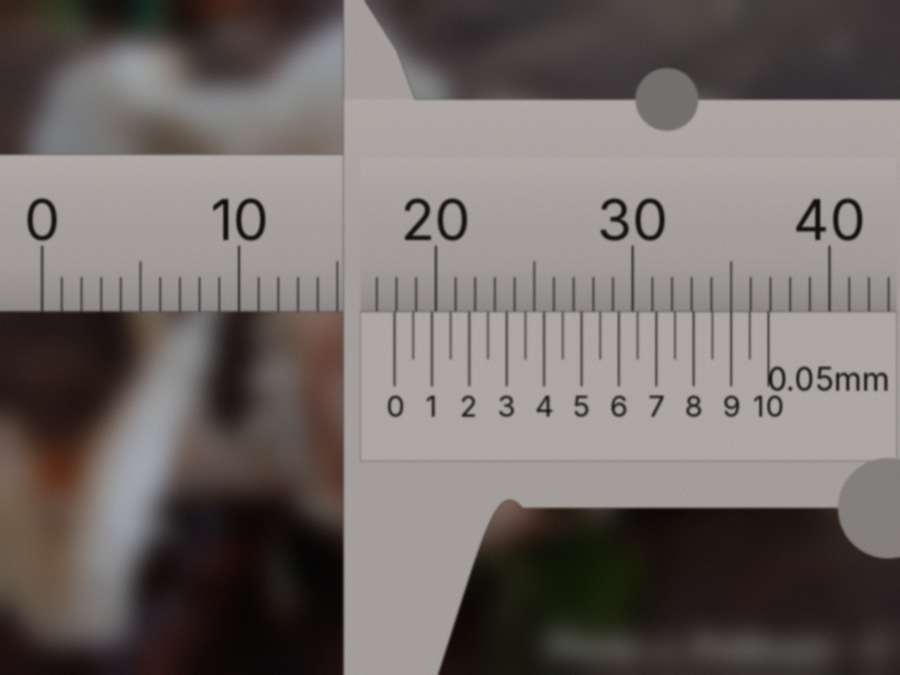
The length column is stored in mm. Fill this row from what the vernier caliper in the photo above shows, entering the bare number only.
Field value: 17.9
